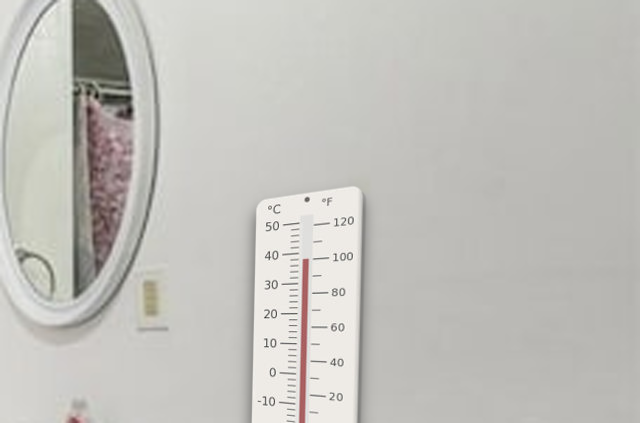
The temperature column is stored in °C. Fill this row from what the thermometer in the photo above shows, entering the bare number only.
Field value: 38
